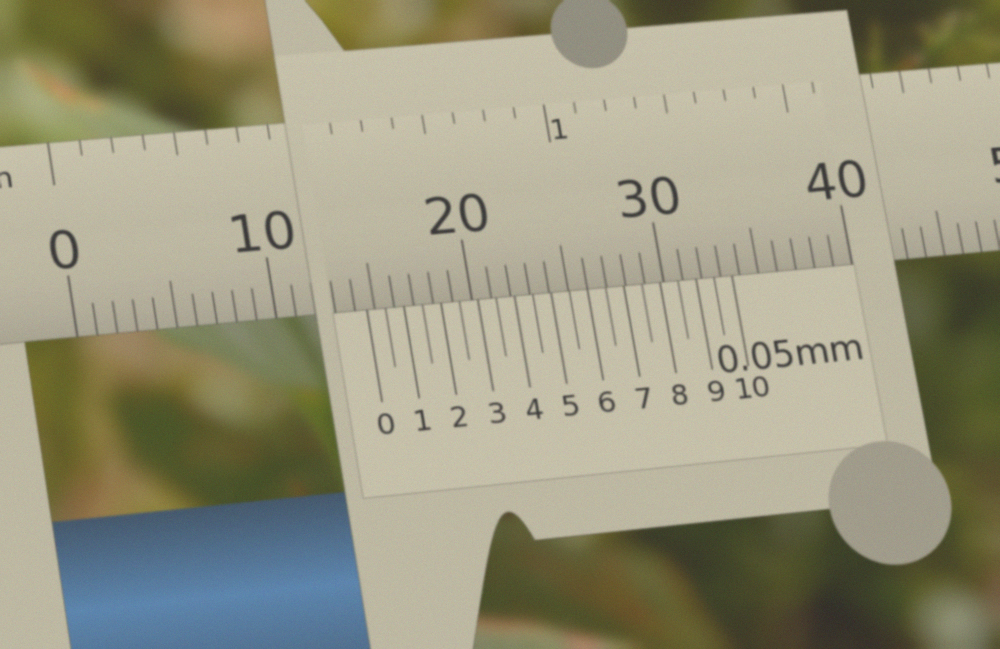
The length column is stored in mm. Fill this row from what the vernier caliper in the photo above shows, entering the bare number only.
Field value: 14.6
